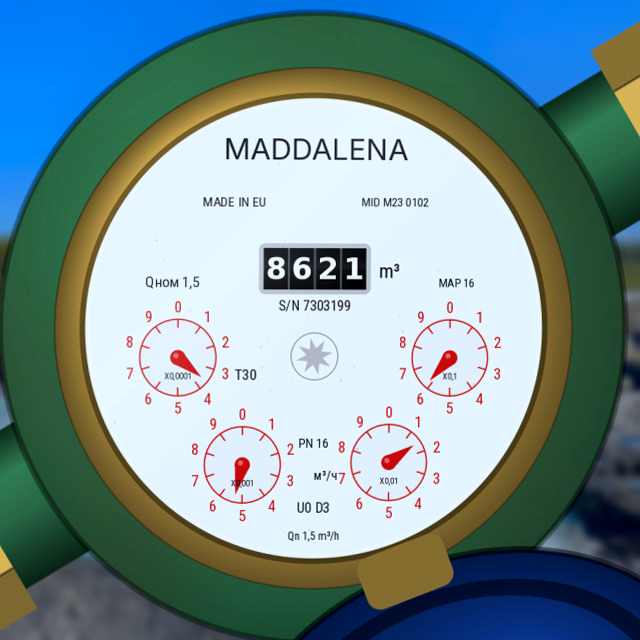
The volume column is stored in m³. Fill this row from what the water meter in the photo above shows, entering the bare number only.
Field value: 8621.6153
